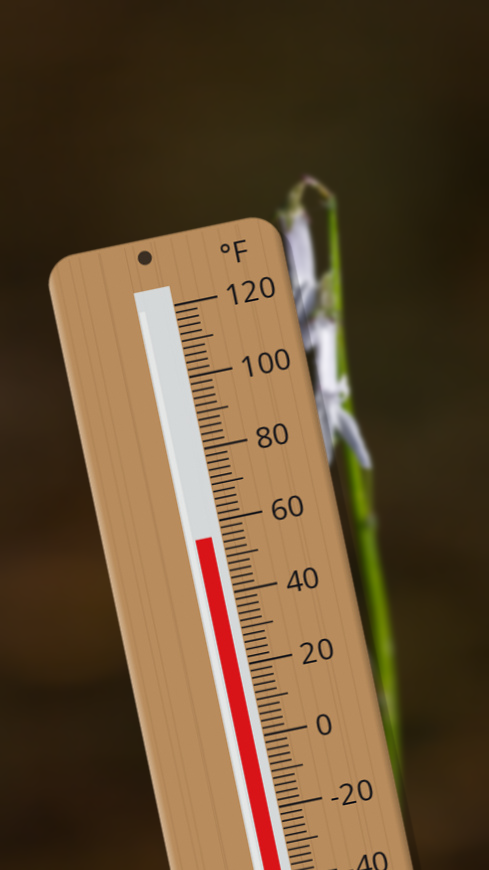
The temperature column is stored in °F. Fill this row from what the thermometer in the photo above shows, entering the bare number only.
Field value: 56
